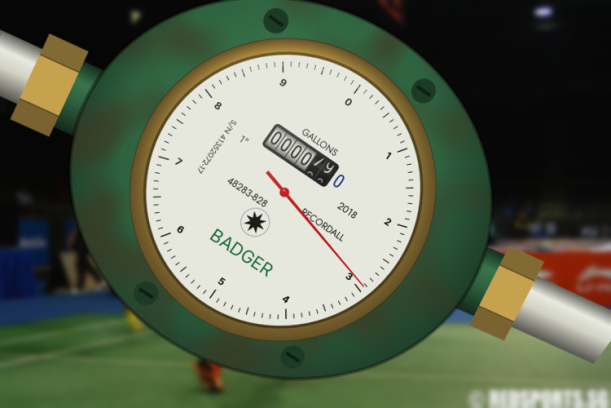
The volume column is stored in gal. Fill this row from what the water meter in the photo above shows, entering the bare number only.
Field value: 792.9
